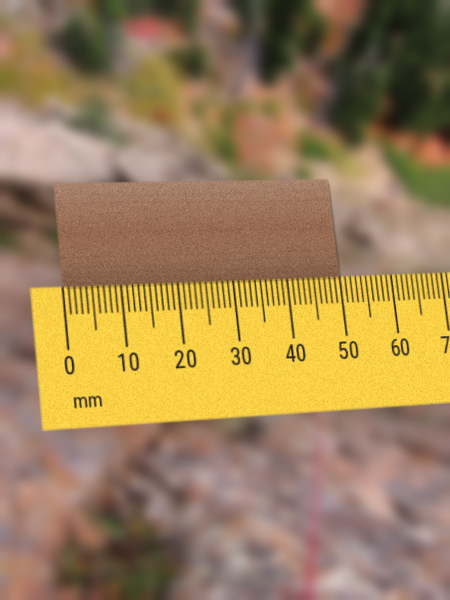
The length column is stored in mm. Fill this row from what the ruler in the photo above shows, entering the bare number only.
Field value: 50
